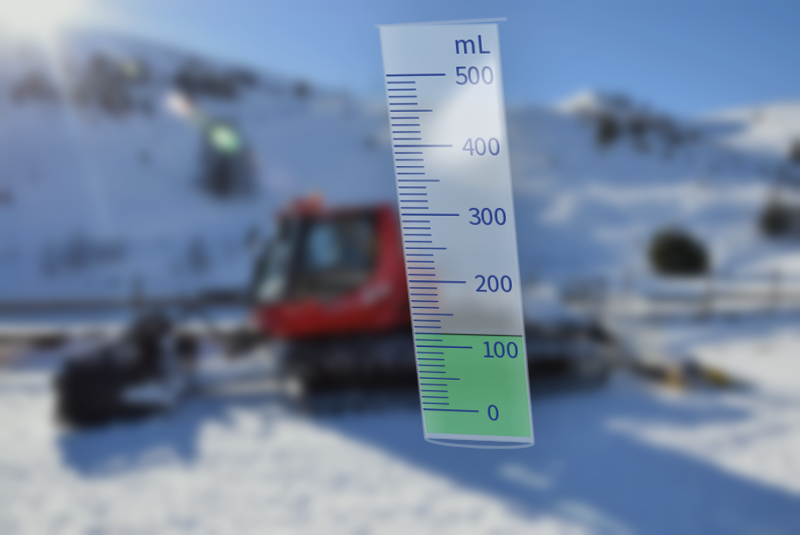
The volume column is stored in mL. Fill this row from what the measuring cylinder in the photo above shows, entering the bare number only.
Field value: 120
